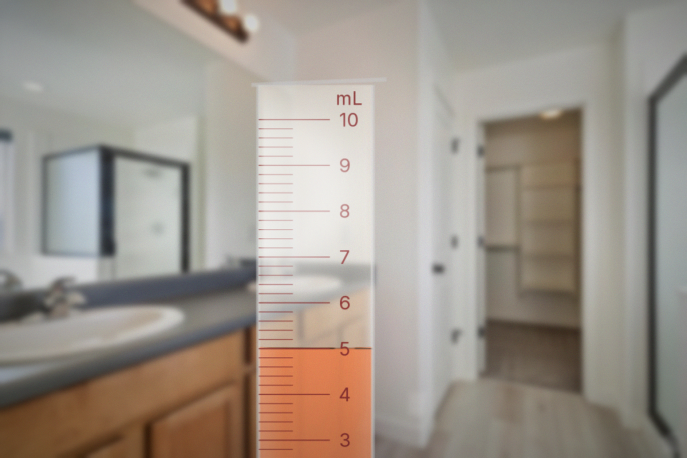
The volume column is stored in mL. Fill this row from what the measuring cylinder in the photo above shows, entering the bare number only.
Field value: 5
